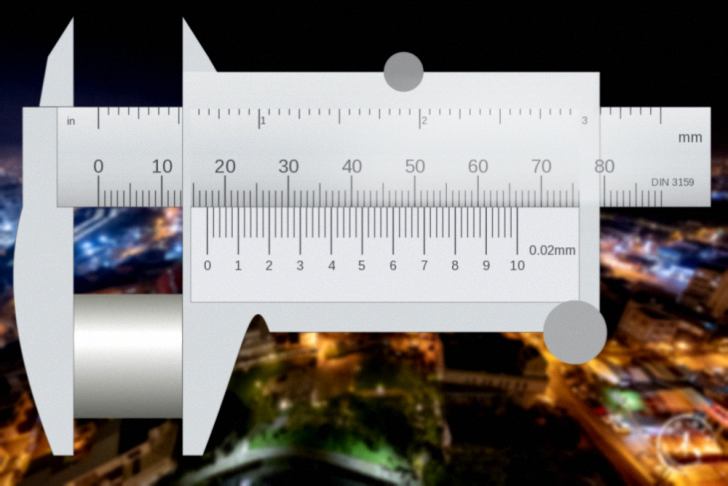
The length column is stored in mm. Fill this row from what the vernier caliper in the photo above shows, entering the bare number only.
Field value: 17.2
